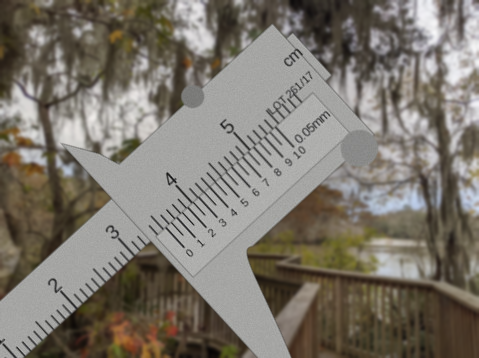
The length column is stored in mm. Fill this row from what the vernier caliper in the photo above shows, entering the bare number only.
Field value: 35.4
